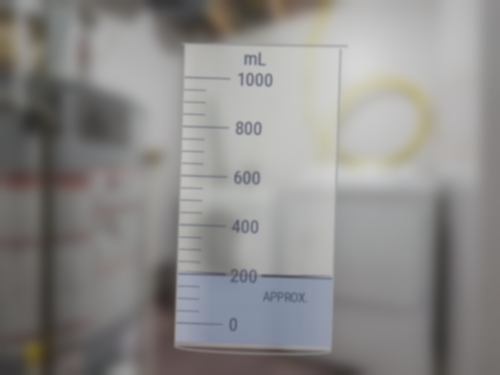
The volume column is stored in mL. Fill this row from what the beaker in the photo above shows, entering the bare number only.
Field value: 200
